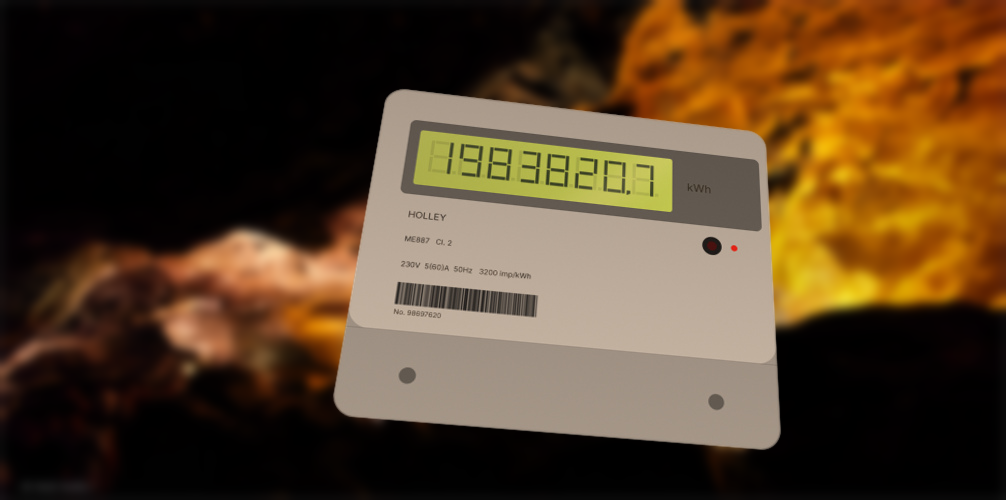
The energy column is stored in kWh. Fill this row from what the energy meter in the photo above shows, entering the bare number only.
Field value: 1983820.7
